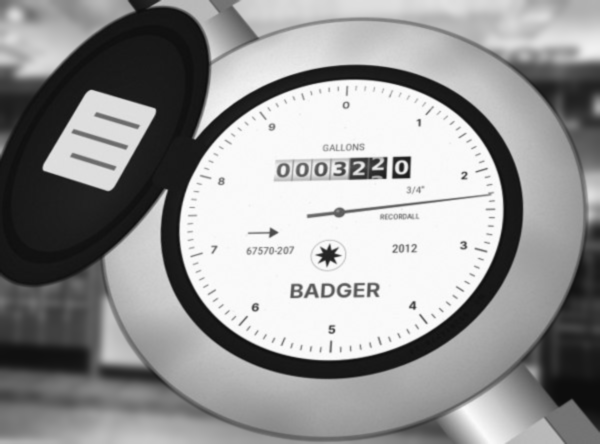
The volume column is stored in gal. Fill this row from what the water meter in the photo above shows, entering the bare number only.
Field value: 3222.3
